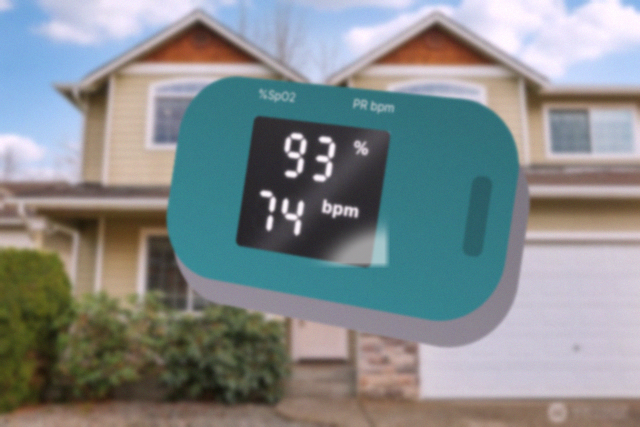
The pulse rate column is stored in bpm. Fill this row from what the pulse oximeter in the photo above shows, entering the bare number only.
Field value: 74
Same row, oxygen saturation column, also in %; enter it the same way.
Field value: 93
